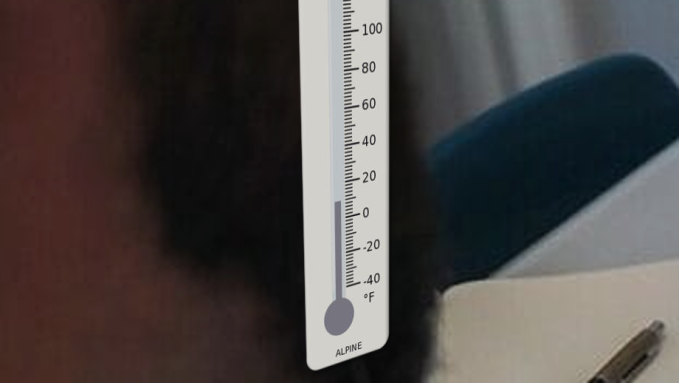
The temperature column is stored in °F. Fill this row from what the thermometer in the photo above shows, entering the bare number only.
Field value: 10
